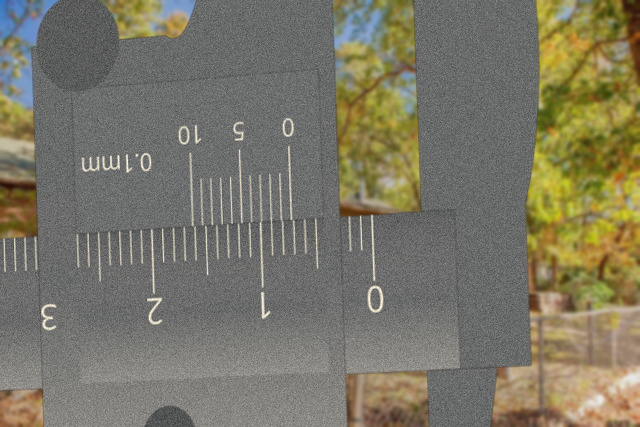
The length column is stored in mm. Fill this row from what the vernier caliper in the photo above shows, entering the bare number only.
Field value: 7.2
